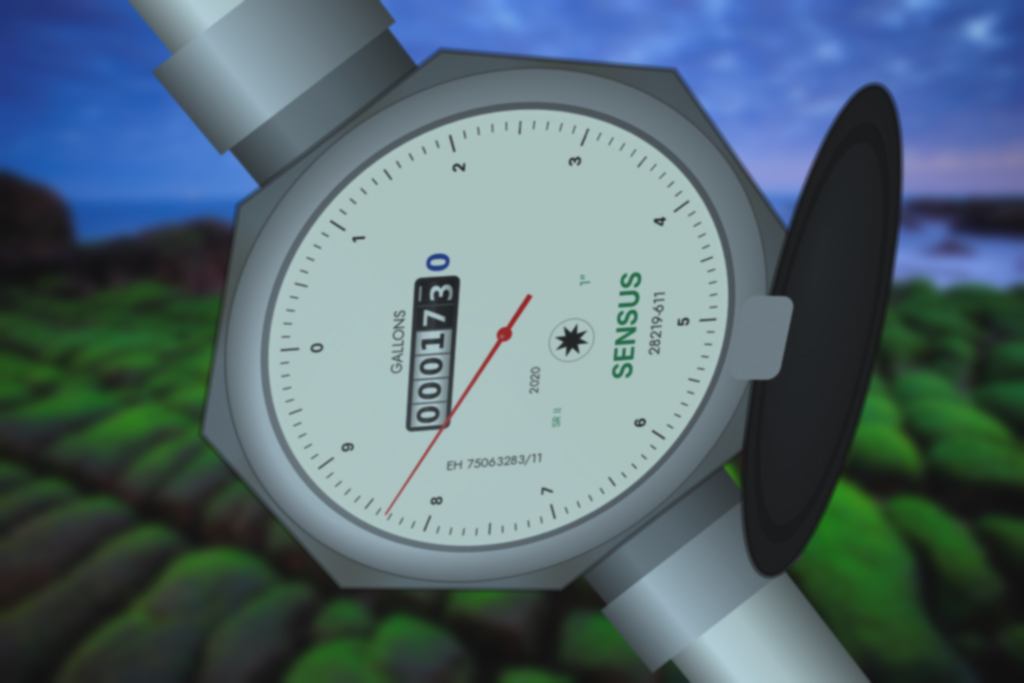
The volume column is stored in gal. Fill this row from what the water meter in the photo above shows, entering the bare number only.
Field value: 1728.3
